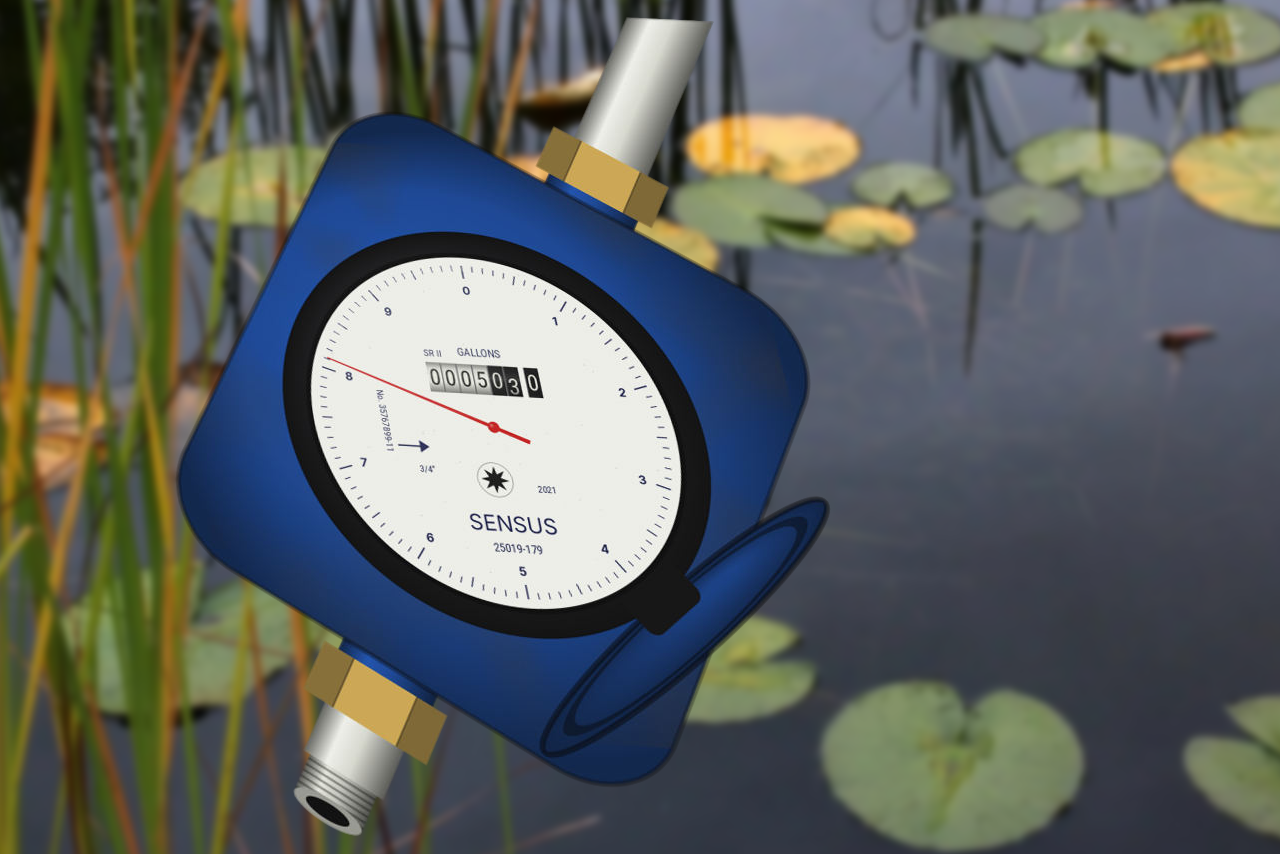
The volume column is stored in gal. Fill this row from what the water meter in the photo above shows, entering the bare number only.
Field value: 5028.1
